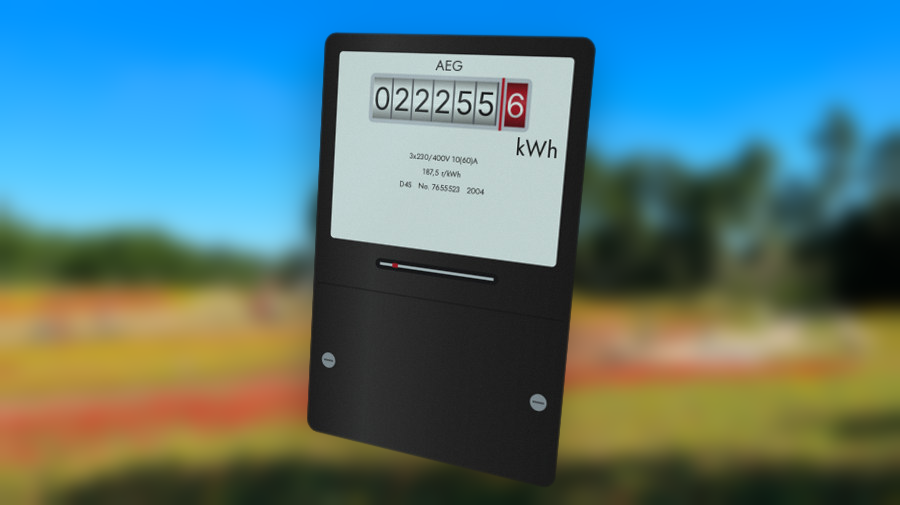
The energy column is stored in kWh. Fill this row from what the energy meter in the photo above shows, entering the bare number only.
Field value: 22255.6
